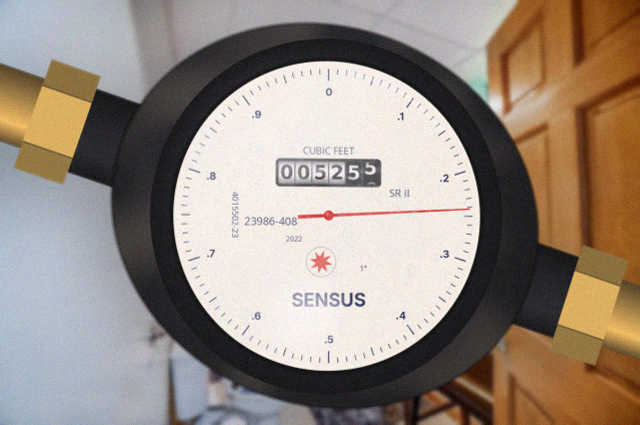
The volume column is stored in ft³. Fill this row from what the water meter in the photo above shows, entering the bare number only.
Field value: 5255.24
